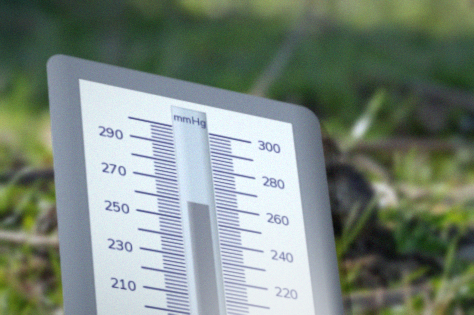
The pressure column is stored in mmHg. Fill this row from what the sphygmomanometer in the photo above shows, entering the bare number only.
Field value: 260
